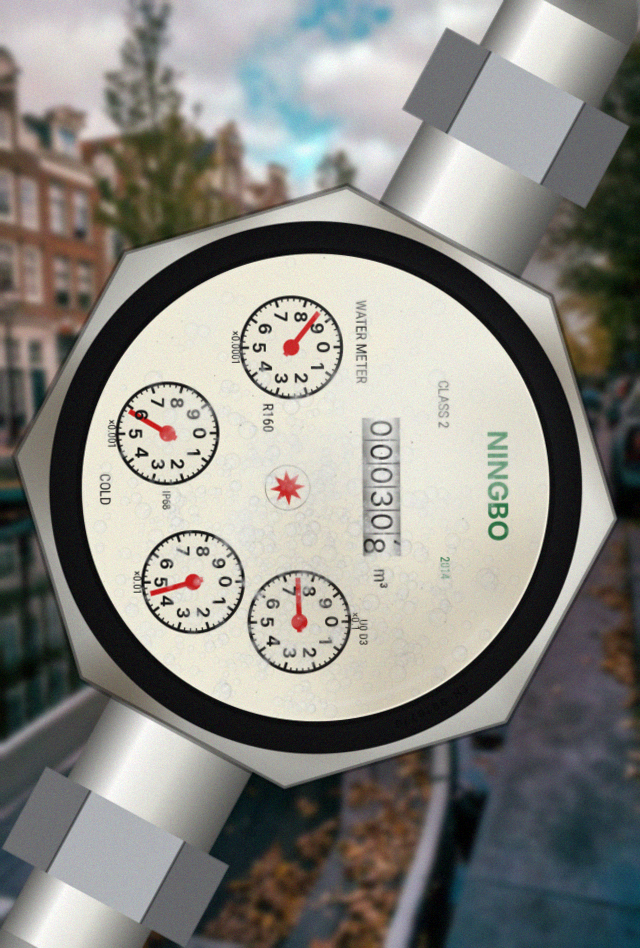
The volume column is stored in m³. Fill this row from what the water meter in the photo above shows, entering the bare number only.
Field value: 307.7458
